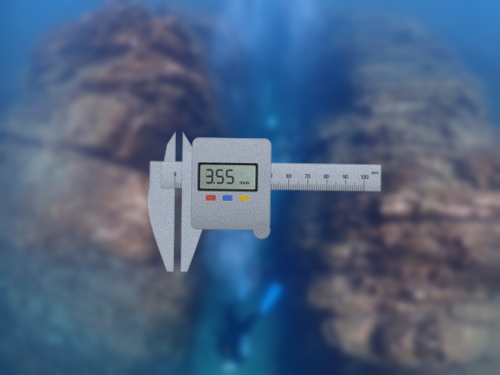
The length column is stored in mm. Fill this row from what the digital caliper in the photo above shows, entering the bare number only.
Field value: 3.55
